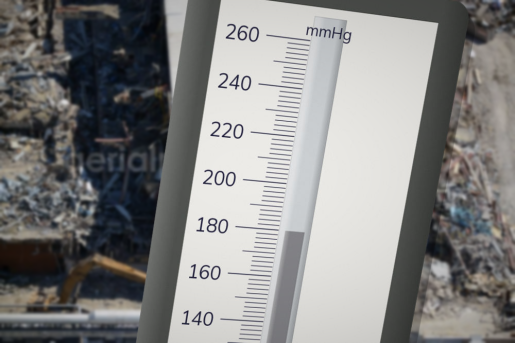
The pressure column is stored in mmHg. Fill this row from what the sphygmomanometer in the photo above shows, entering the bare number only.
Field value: 180
